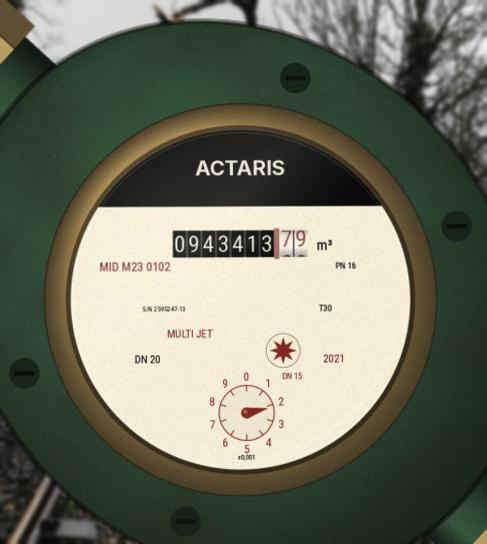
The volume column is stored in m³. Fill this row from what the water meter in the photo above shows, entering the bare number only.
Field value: 943413.792
